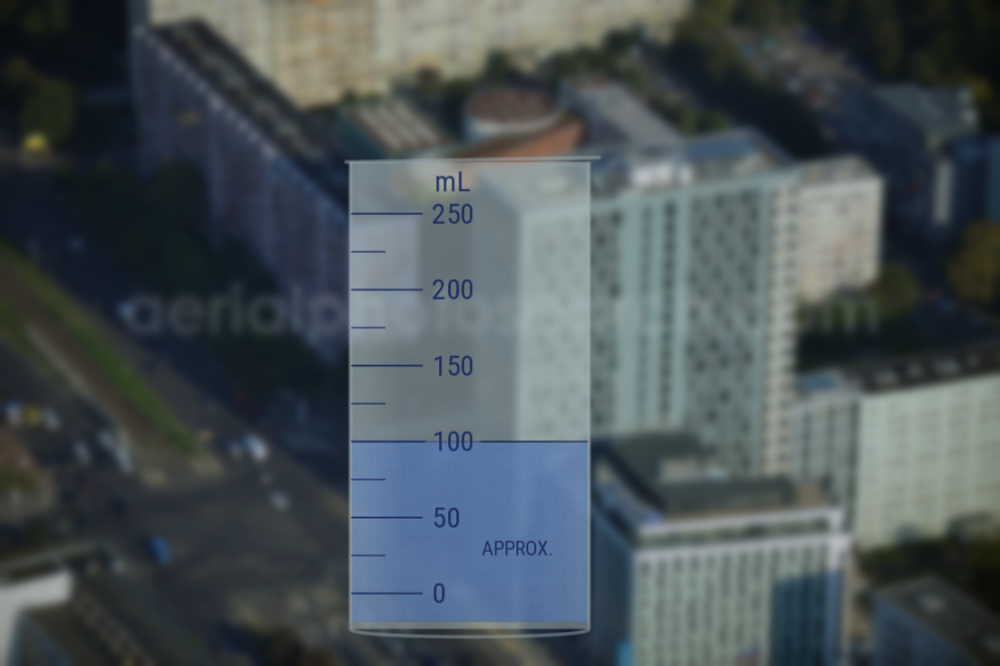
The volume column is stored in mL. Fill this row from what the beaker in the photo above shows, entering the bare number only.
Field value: 100
